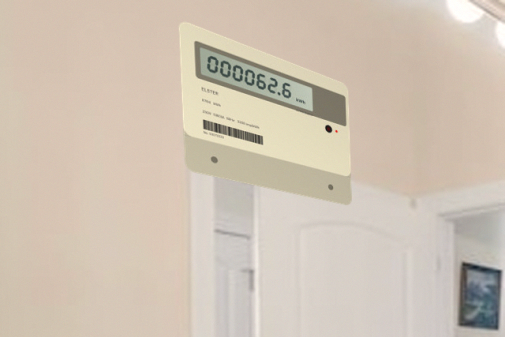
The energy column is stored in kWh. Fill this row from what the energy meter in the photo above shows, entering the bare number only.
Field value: 62.6
